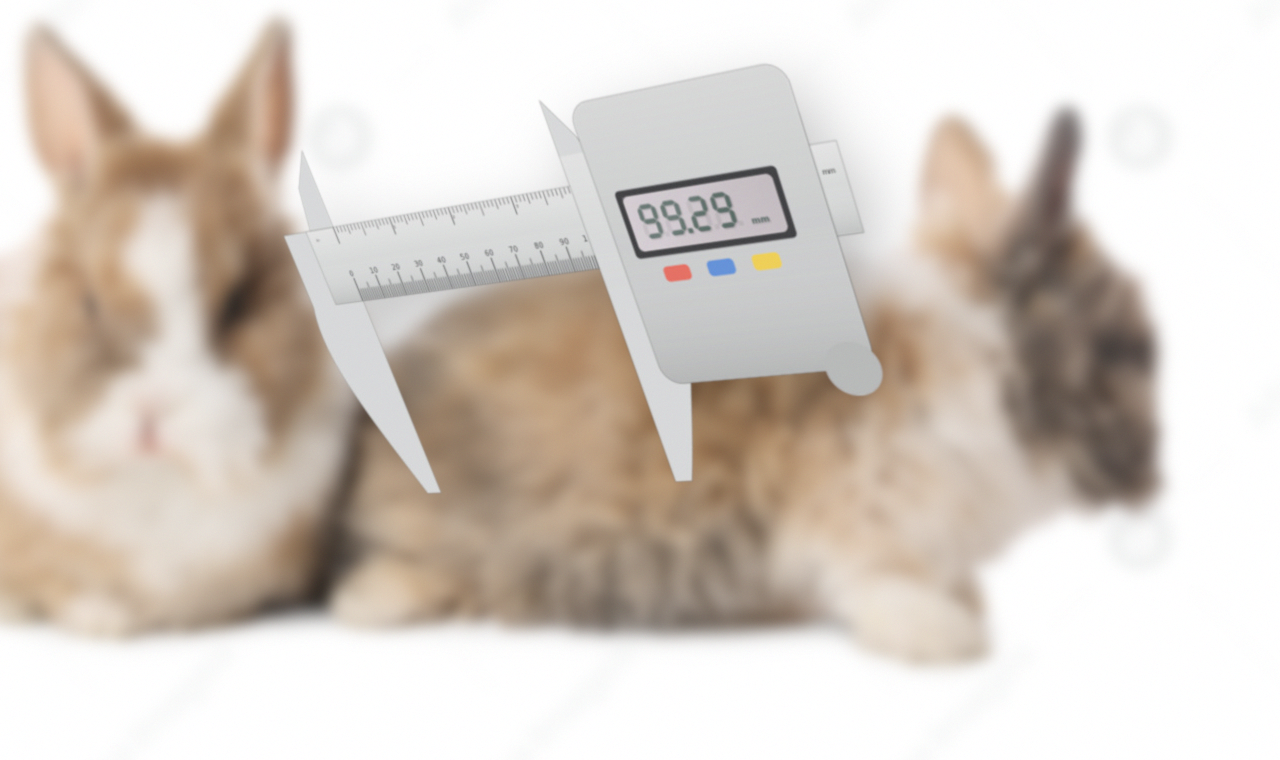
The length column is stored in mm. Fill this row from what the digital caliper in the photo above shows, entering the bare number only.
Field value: 99.29
